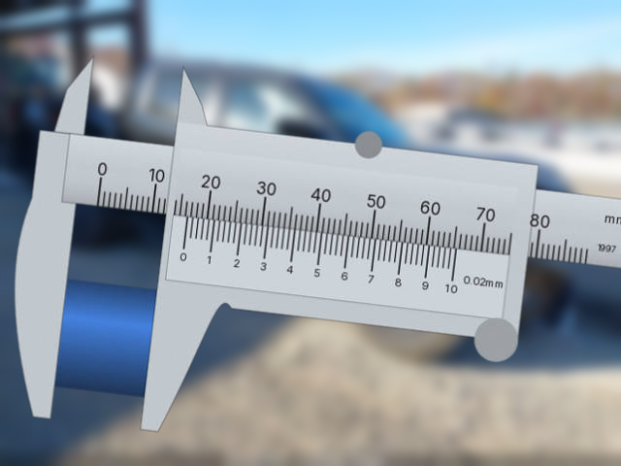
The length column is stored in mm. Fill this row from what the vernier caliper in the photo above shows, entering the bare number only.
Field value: 16.4
